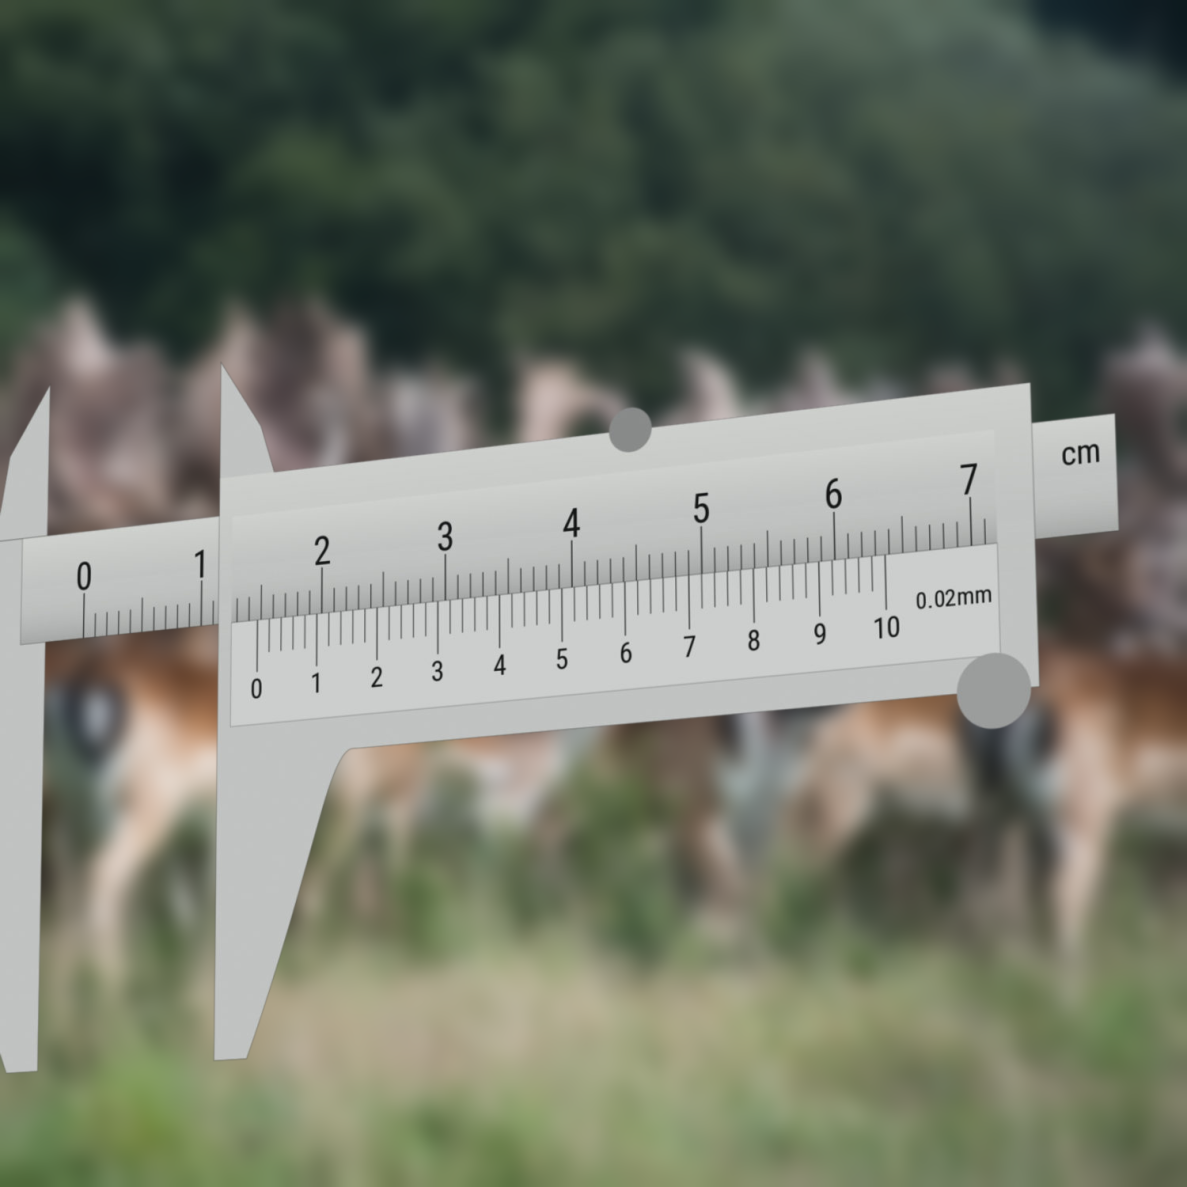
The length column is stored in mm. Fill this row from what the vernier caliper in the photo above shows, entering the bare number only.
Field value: 14.7
